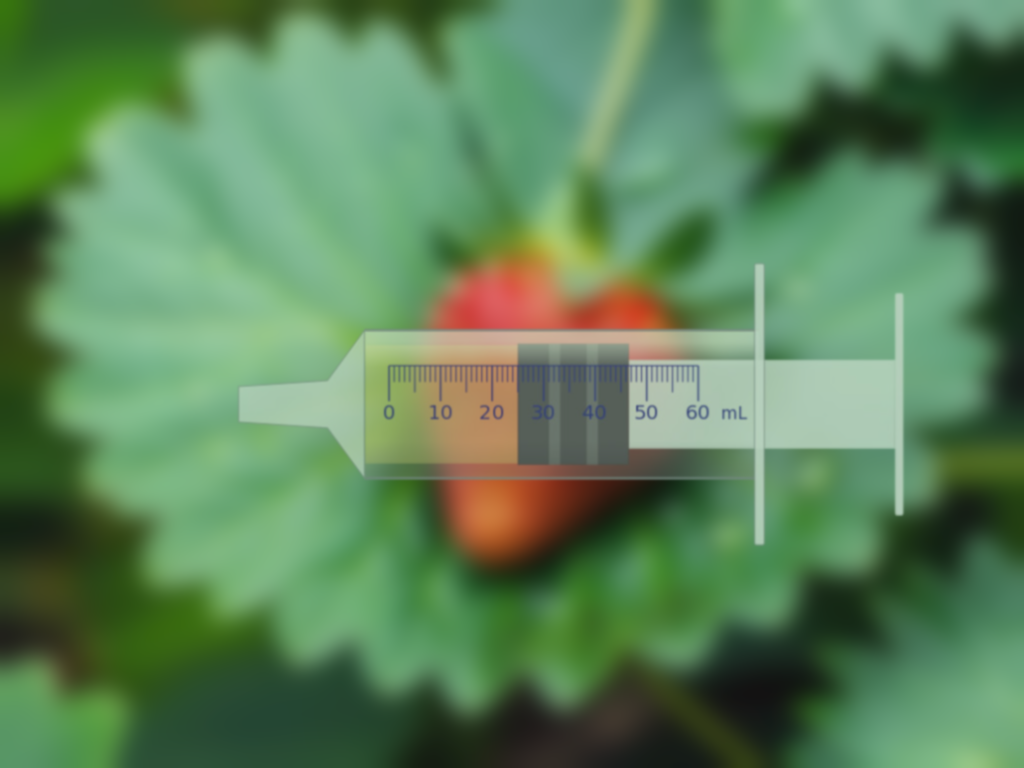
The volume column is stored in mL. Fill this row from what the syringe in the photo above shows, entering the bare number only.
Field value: 25
